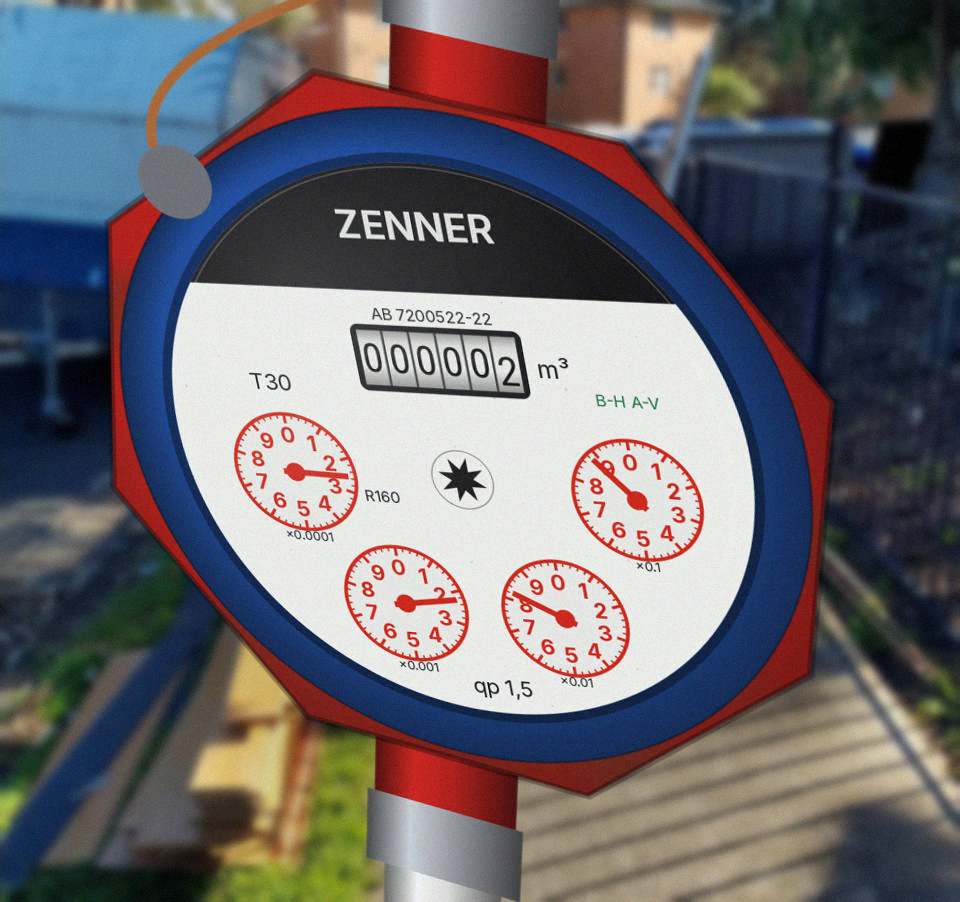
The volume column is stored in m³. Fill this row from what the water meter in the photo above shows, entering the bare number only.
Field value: 1.8822
